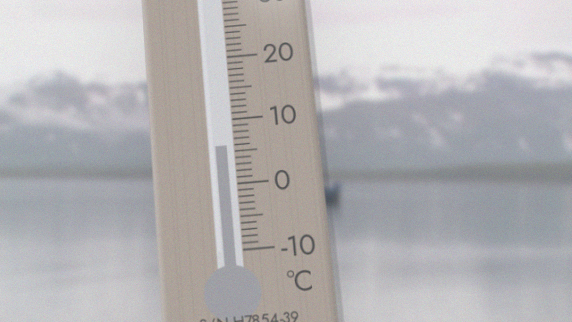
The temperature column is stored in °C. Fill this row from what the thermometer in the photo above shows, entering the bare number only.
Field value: 6
